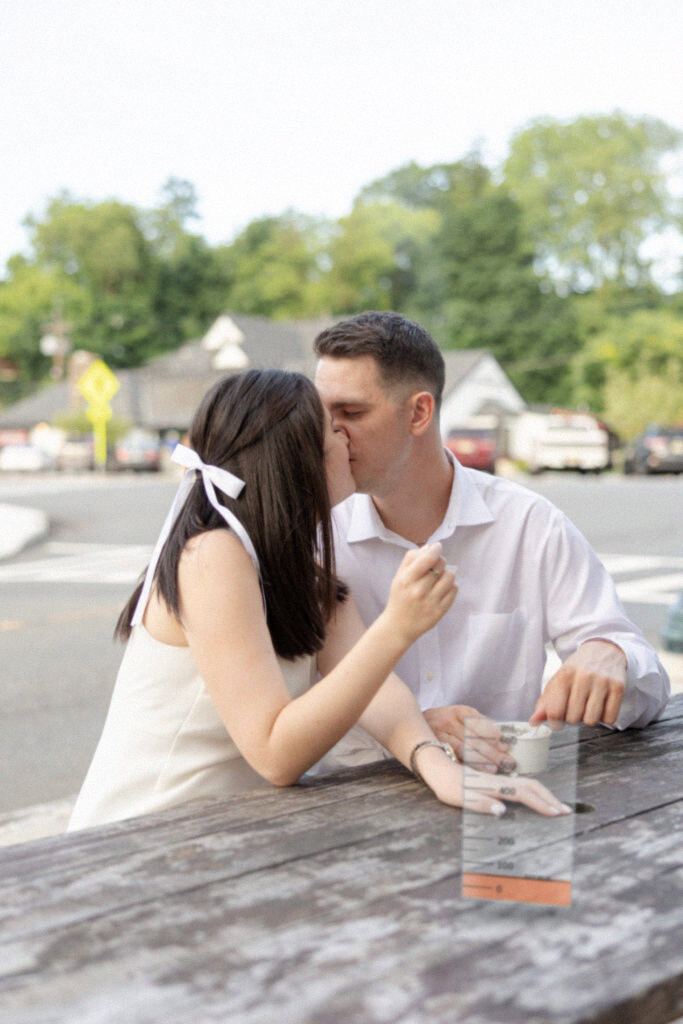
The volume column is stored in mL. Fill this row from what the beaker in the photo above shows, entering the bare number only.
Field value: 50
